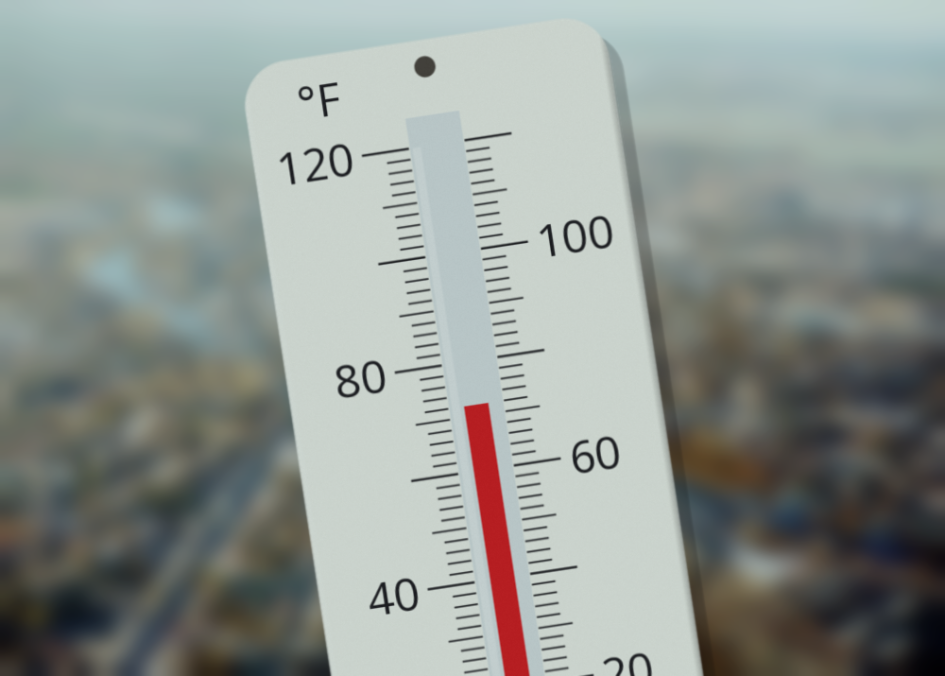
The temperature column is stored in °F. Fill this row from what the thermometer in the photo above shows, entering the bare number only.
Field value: 72
